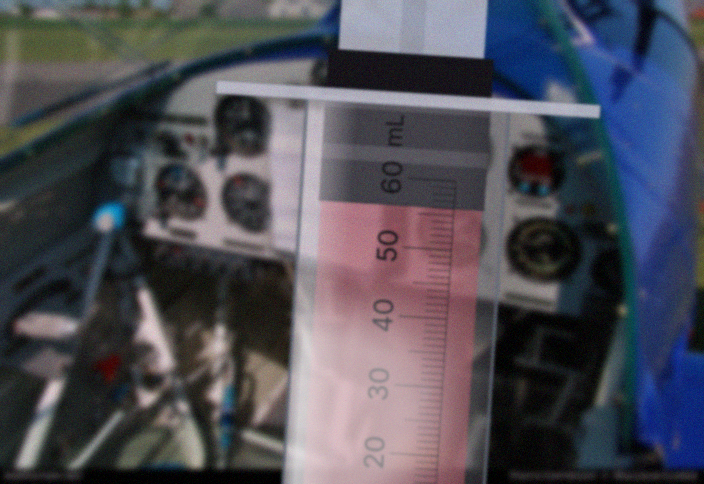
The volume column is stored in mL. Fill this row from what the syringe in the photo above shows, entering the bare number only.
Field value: 56
